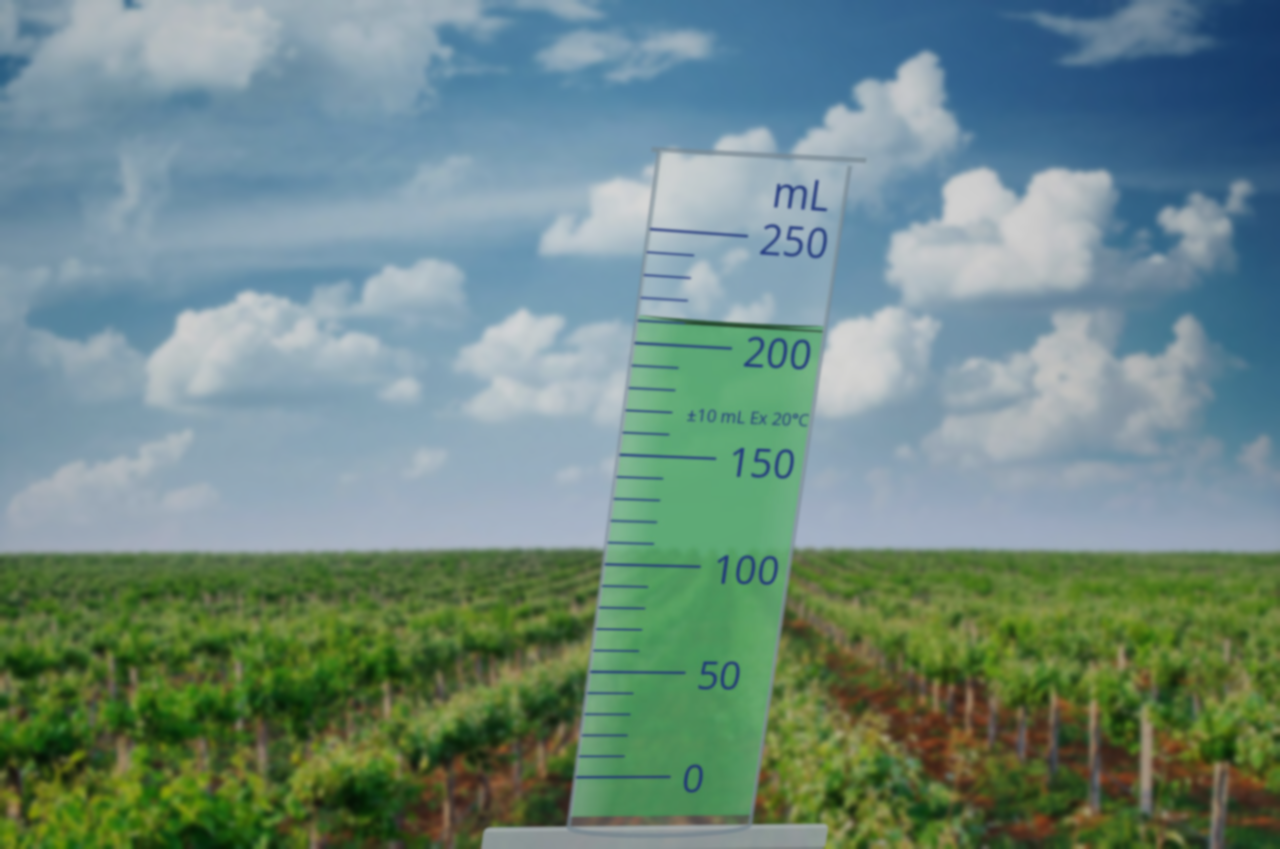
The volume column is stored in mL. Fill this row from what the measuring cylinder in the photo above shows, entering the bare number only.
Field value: 210
